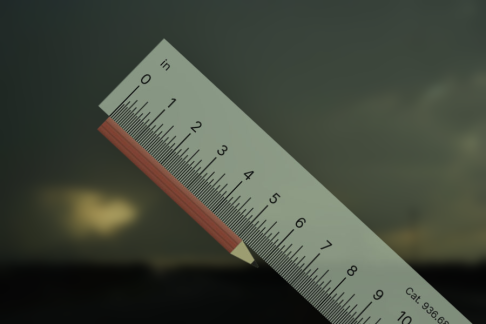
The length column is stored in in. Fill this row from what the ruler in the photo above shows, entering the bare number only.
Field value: 6
